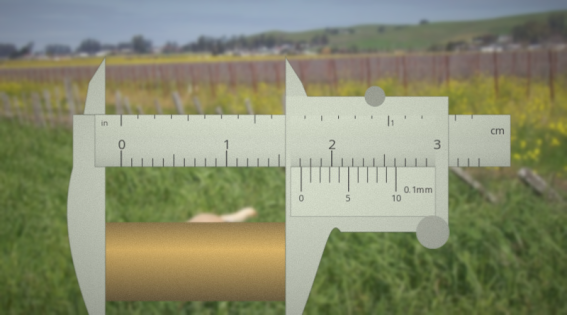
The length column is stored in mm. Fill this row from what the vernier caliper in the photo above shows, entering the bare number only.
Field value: 17.1
